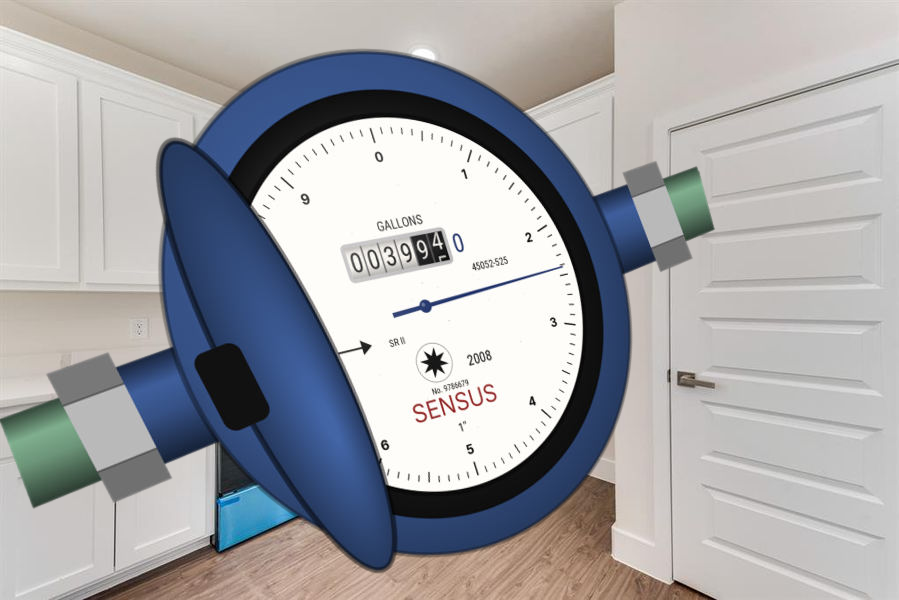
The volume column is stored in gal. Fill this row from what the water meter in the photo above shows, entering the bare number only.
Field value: 39942.4
